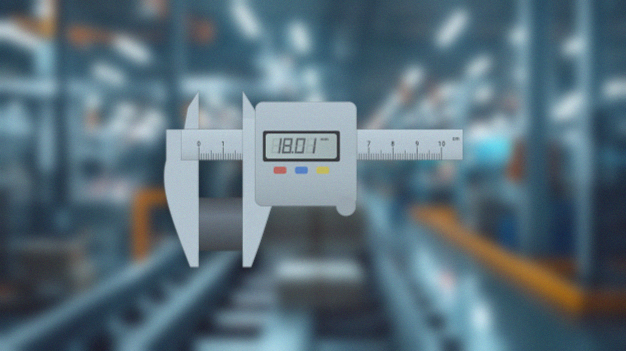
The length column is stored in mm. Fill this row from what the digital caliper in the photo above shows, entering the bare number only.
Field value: 18.01
